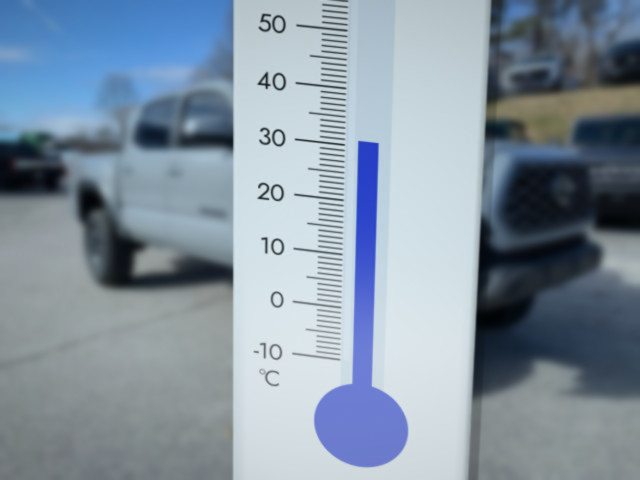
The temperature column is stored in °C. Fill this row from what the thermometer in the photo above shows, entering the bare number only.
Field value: 31
